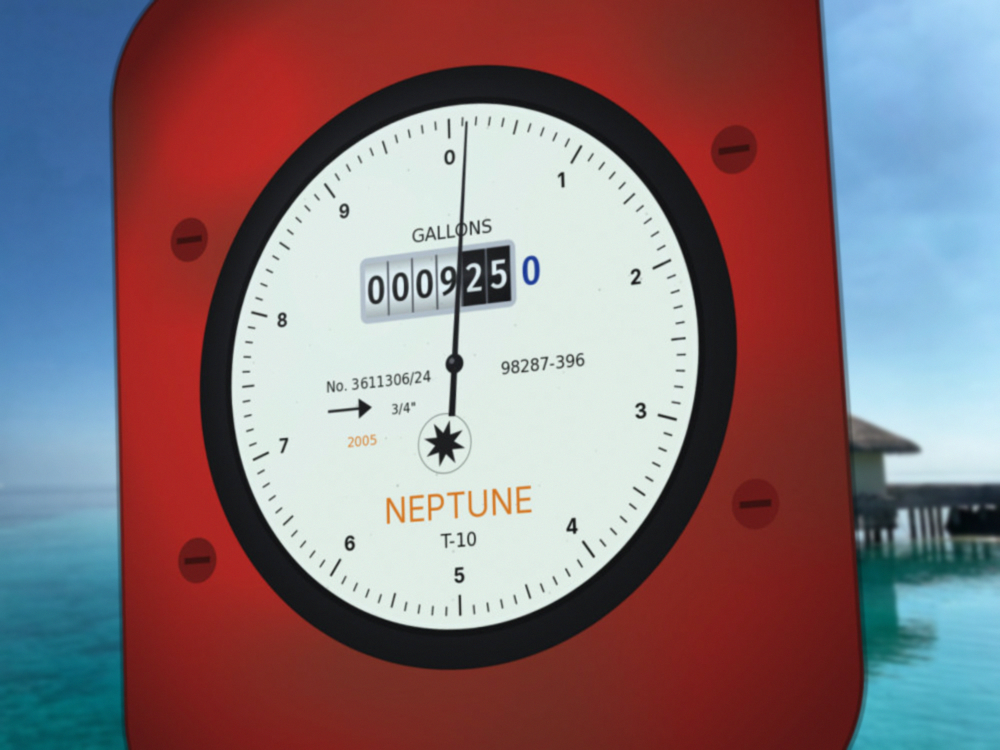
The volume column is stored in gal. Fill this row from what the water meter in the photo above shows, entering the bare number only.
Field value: 9250.1
